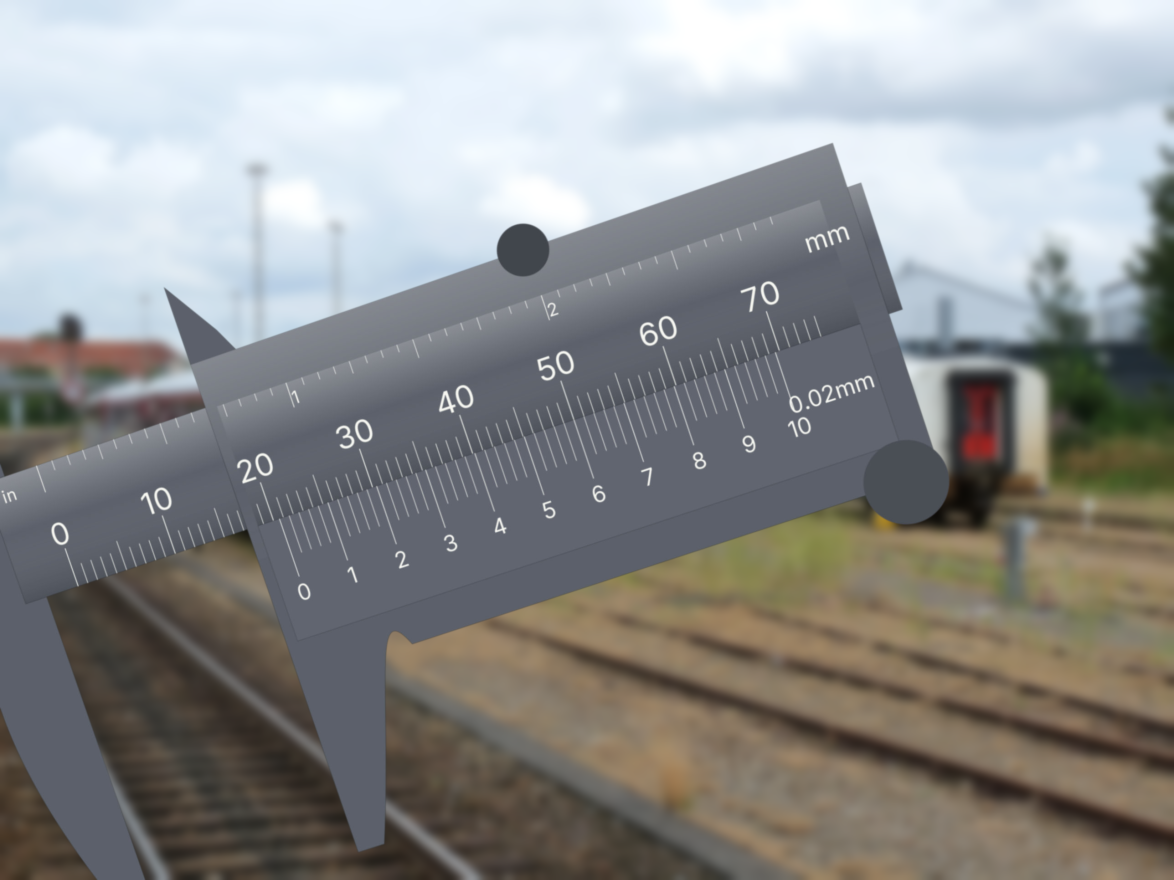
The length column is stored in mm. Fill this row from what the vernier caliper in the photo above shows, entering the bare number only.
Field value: 20.6
